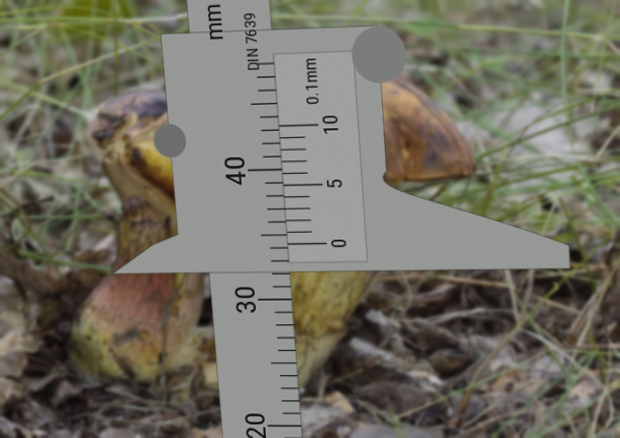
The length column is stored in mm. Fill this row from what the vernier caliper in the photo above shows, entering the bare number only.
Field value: 34.3
